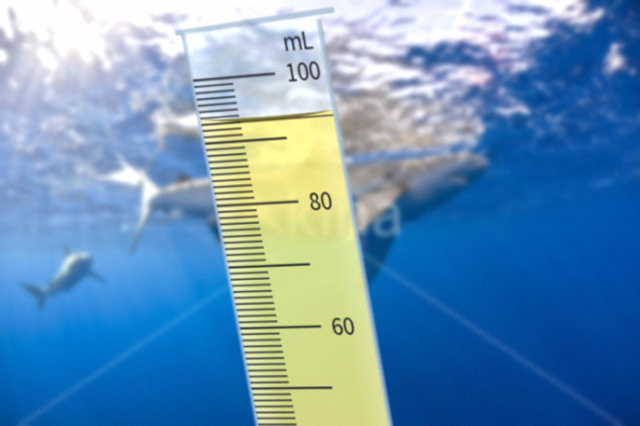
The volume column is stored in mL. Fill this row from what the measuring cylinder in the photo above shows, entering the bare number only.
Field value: 93
